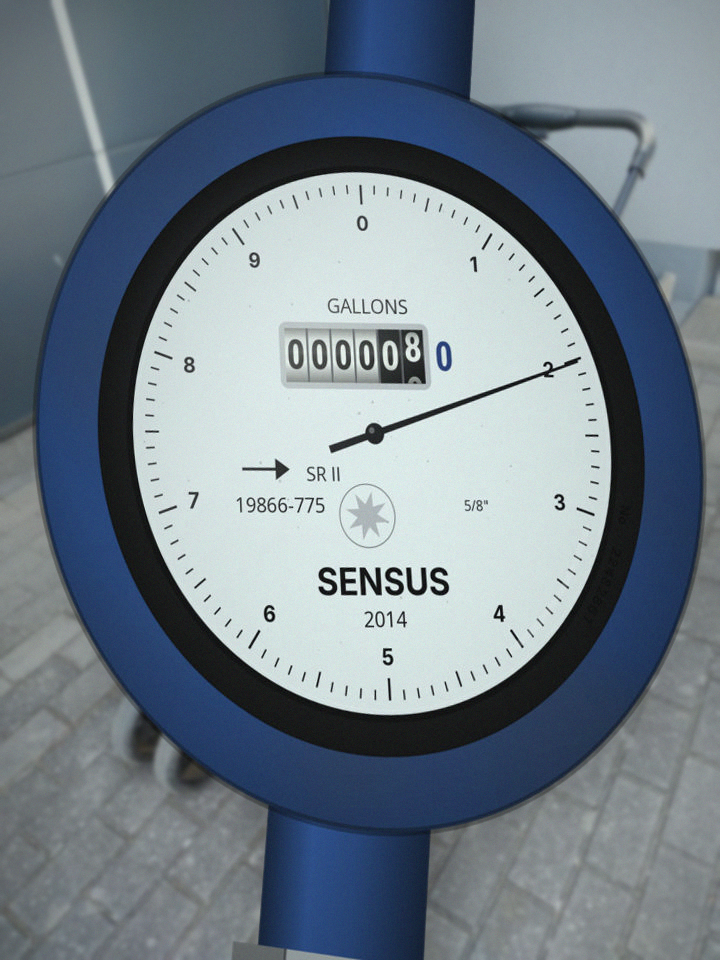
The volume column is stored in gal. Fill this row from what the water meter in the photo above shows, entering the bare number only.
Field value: 82.0
